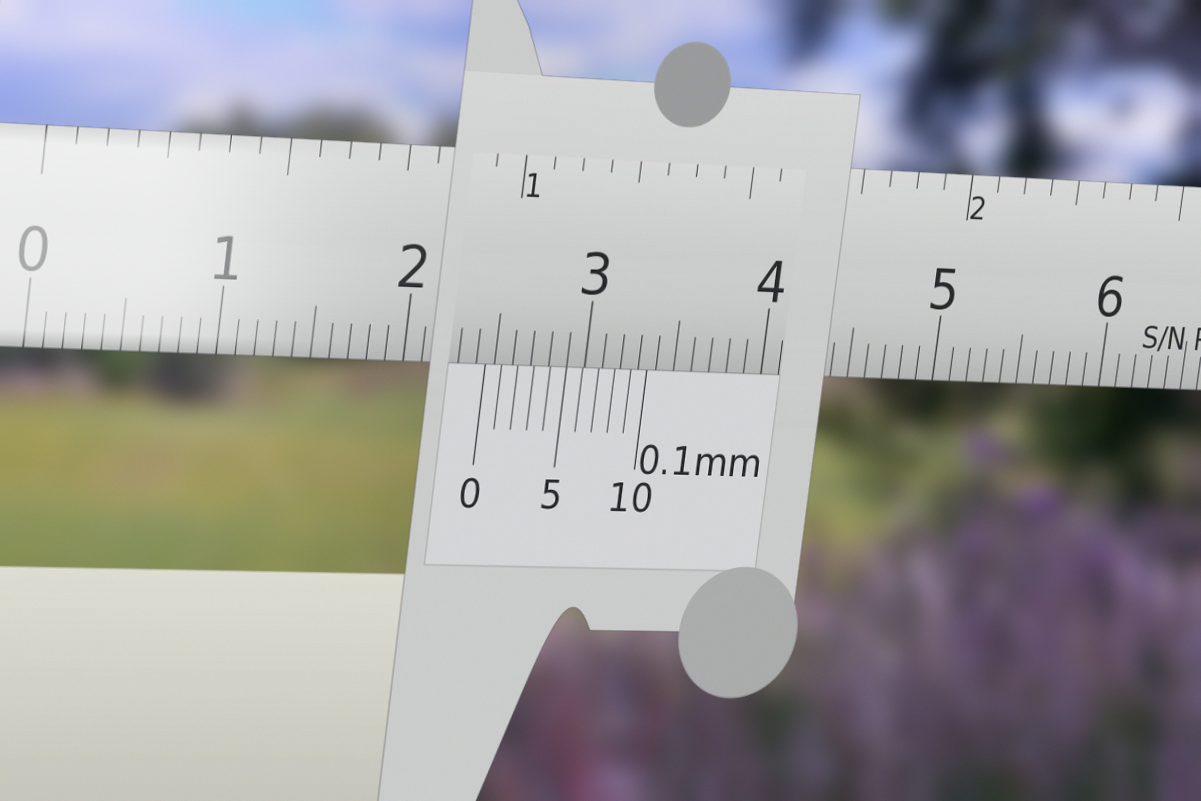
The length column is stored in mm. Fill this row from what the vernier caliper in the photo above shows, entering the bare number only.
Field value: 24.5
